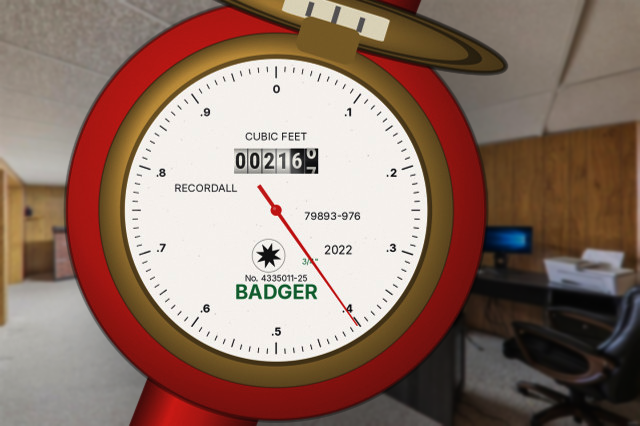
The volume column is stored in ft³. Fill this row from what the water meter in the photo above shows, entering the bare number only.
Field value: 2166.40
